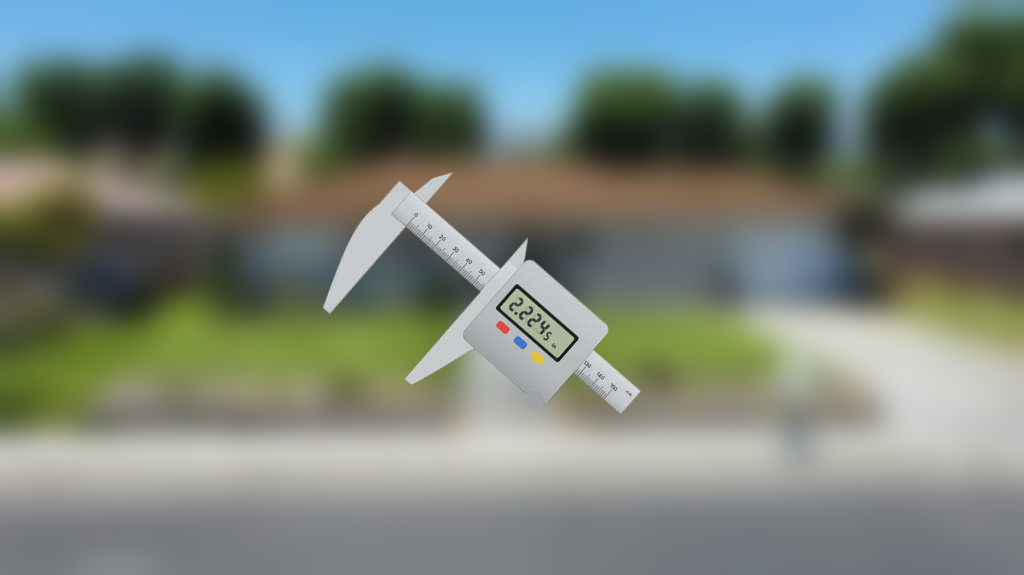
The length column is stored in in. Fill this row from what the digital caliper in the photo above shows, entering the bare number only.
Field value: 2.2245
